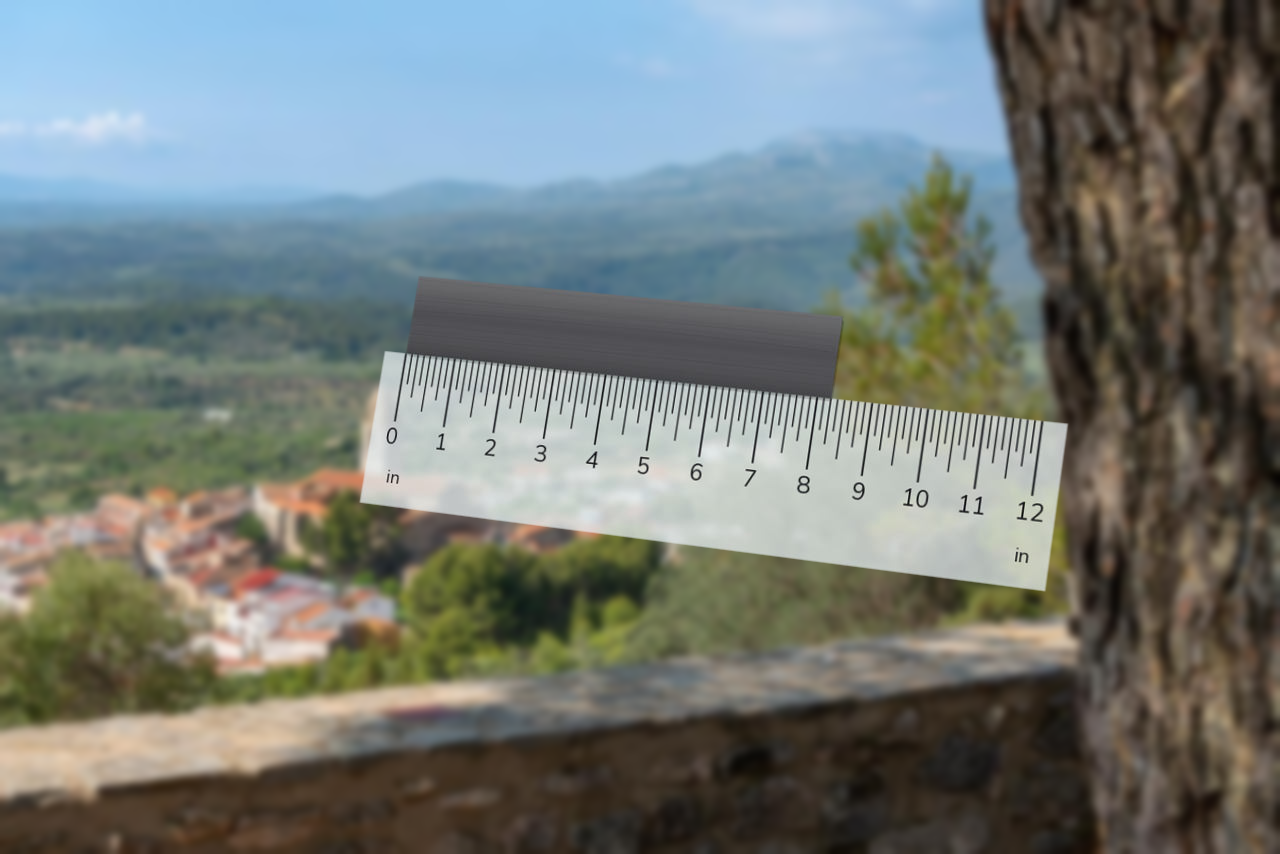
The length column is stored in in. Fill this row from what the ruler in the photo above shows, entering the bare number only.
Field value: 8.25
